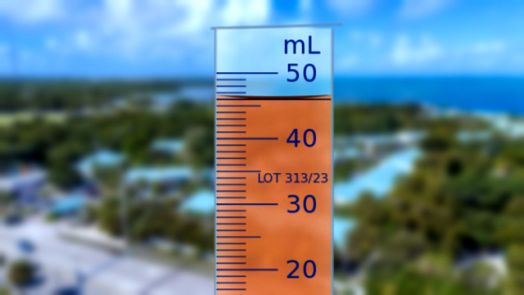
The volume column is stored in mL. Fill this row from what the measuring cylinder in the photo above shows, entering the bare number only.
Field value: 46
